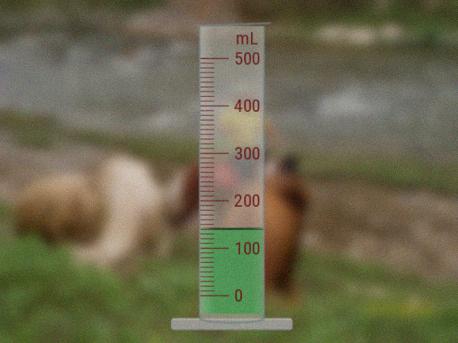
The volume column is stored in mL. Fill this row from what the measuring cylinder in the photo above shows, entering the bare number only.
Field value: 140
